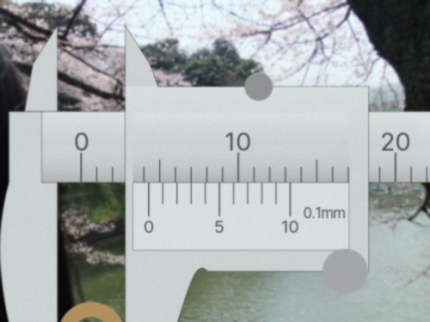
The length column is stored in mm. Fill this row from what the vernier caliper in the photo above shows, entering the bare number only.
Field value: 4.3
